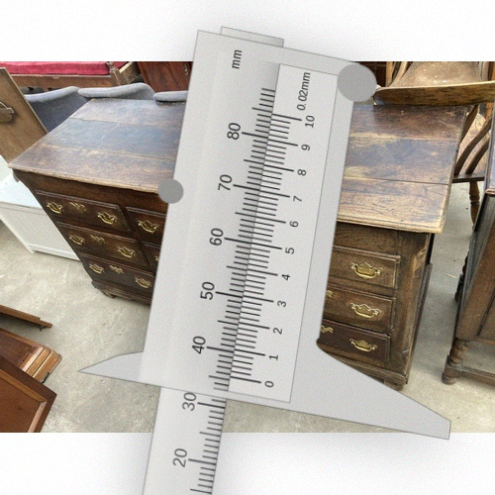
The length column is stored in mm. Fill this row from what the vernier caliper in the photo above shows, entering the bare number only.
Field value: 35.6
